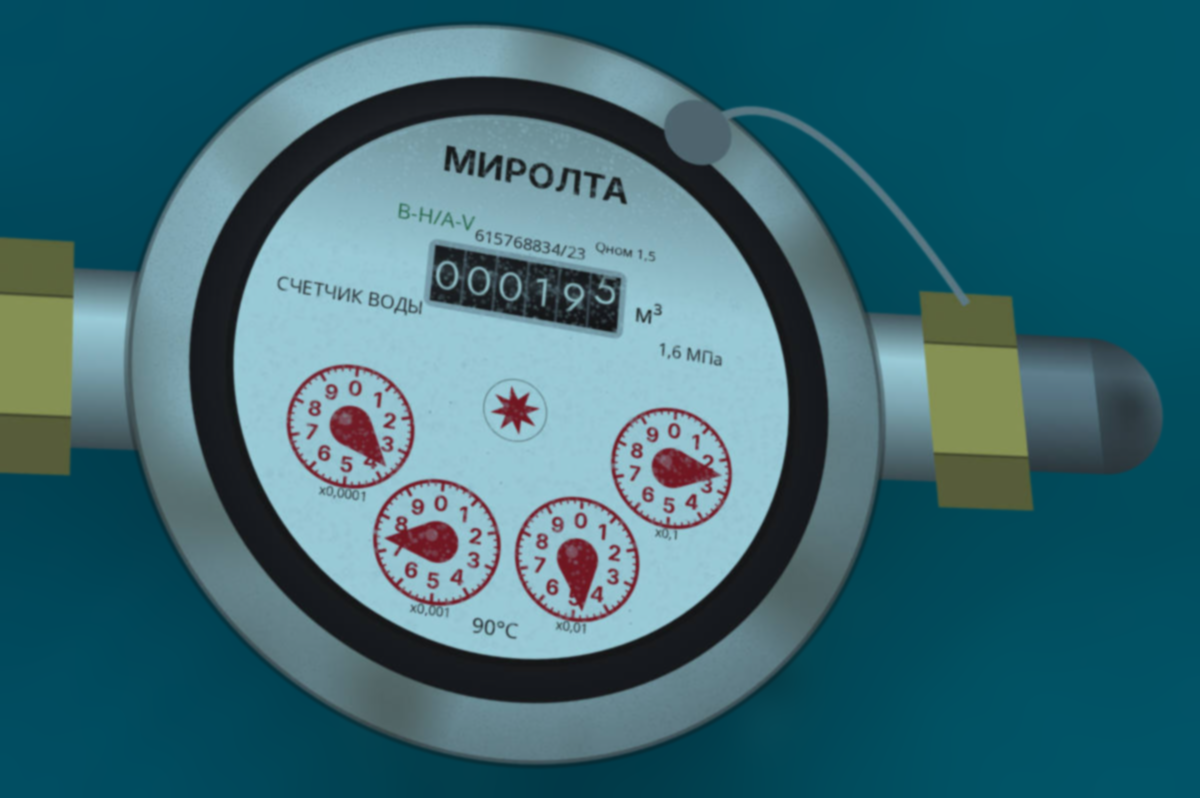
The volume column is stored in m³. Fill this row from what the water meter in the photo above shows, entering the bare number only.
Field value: 195.2473
